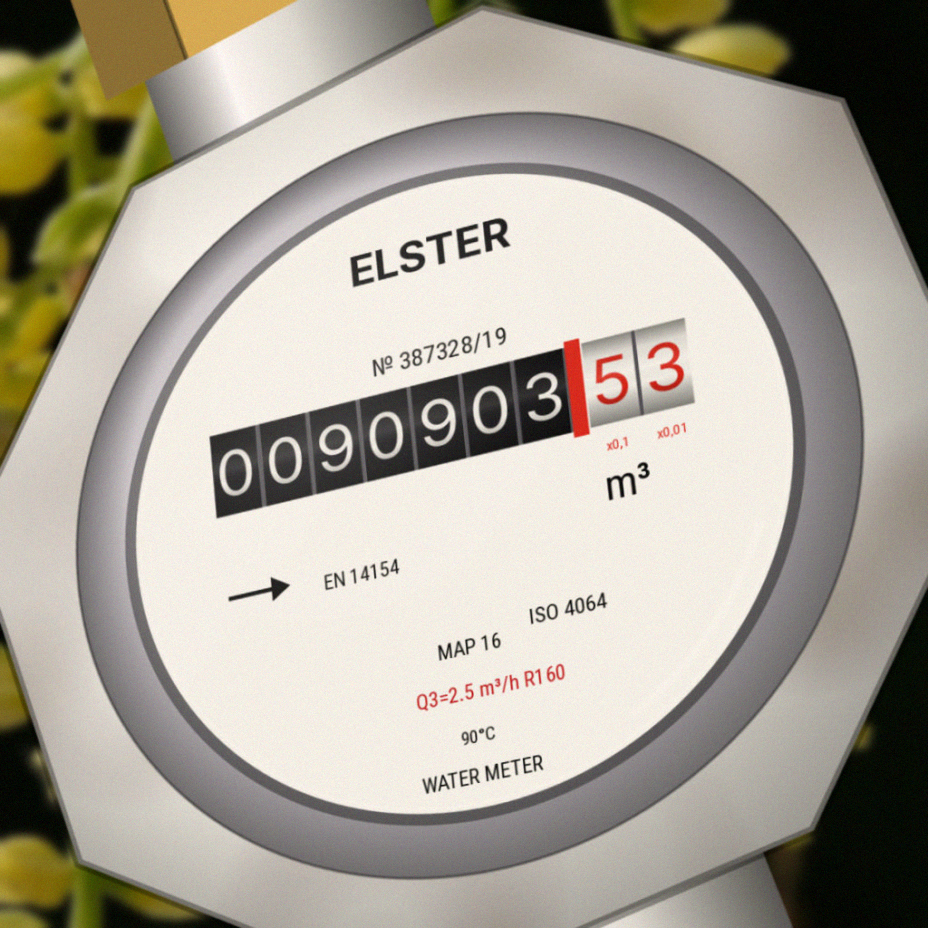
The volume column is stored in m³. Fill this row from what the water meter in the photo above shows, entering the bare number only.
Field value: 90903.53
